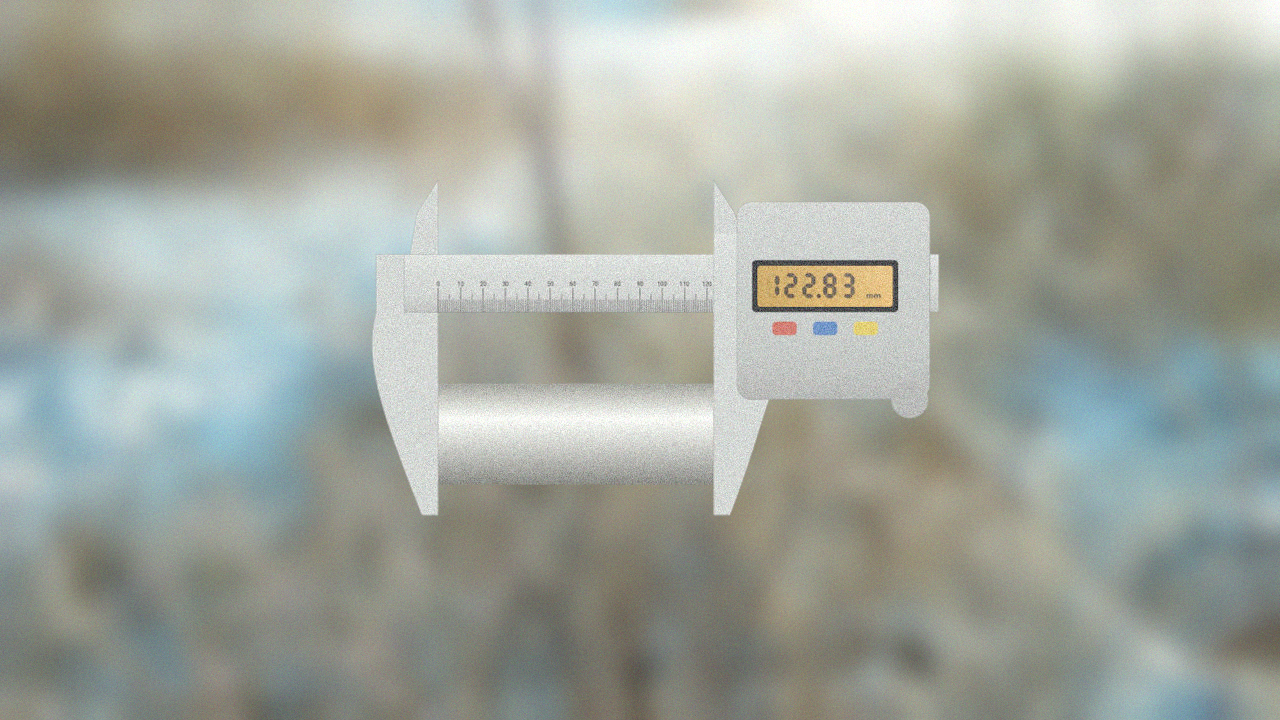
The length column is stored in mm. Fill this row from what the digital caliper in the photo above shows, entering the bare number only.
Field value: 122.83
